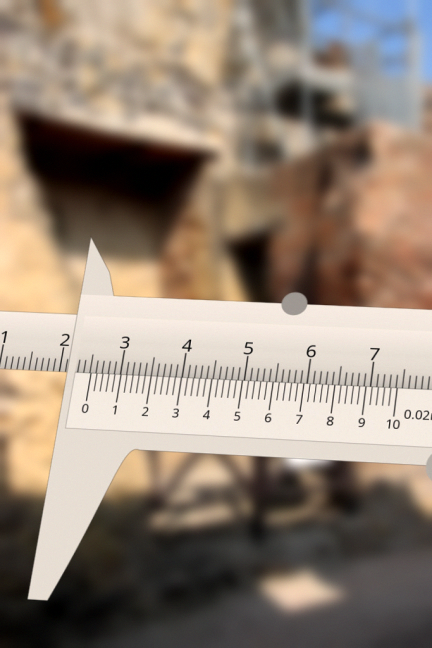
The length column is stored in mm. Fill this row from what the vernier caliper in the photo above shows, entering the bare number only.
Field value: 25.2
